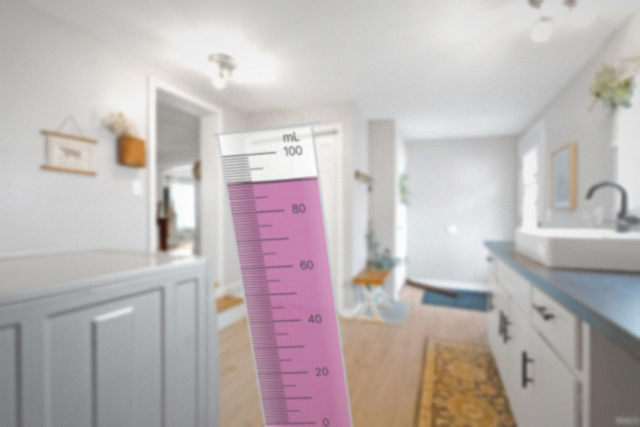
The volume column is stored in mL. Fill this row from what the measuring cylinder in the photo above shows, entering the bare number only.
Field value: 90
